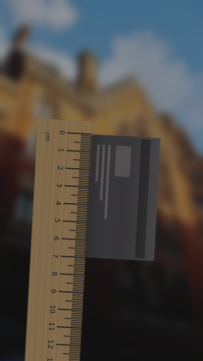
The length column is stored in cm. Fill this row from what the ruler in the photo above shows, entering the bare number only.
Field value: 7
